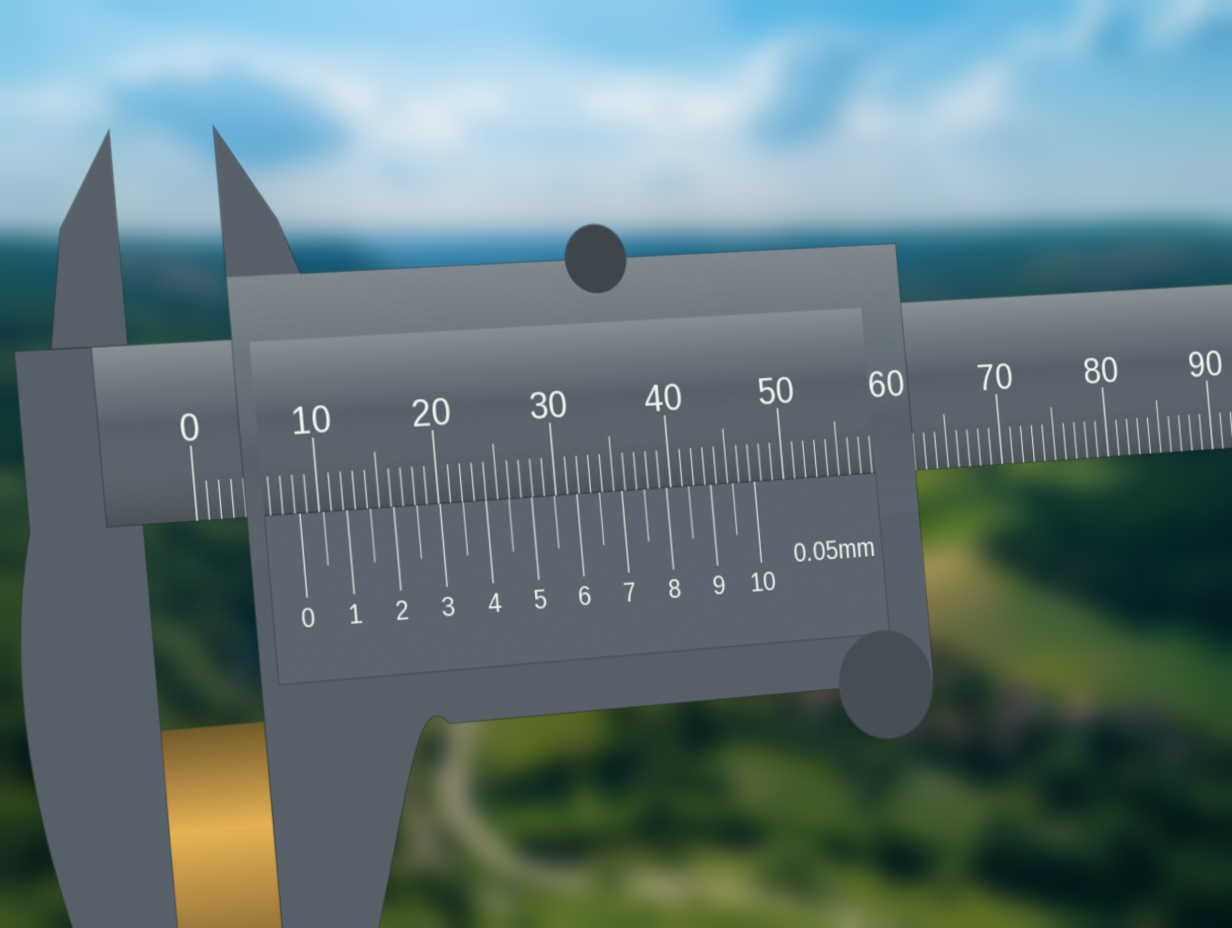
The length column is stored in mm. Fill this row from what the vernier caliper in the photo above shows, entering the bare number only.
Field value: 8.4
